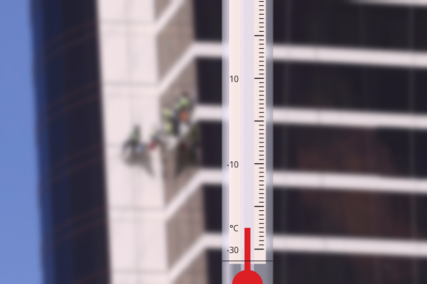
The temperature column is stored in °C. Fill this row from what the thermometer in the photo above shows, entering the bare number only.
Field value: -25
